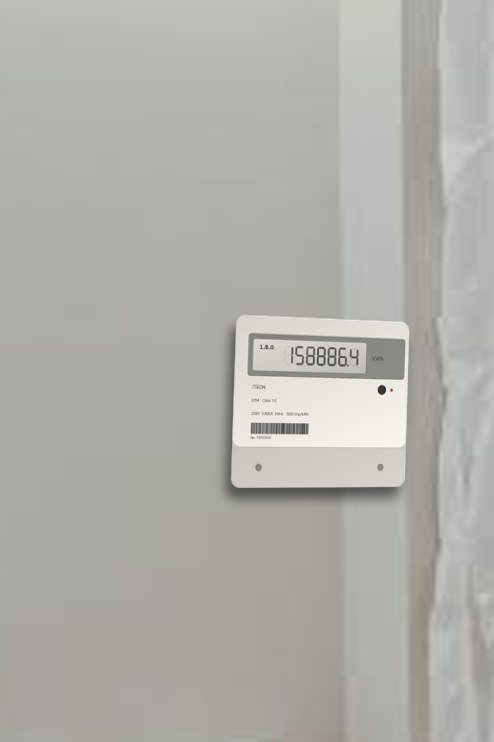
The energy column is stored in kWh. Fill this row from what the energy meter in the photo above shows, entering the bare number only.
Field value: 158886.4
